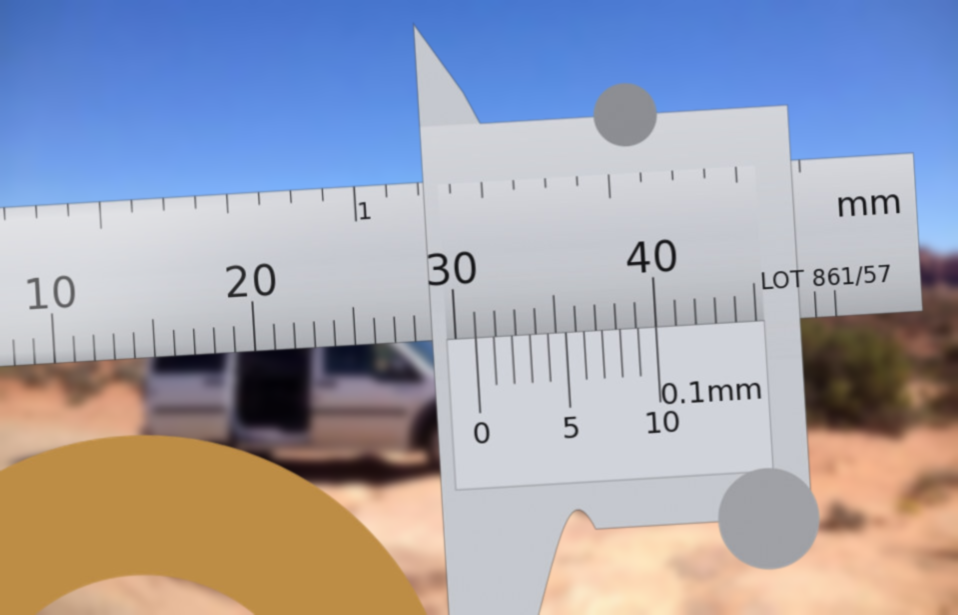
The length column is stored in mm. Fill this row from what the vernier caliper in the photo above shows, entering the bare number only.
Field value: 31.0
